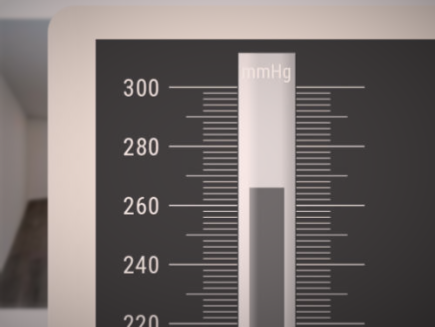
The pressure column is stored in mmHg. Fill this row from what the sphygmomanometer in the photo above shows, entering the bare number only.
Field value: 266
